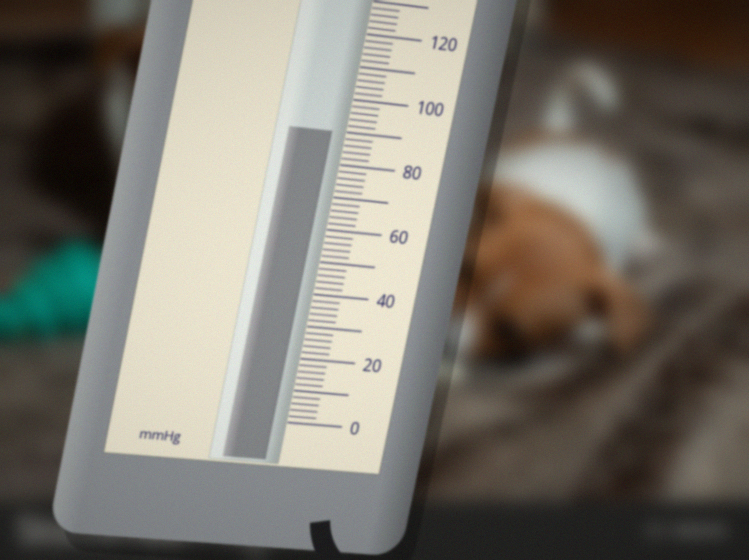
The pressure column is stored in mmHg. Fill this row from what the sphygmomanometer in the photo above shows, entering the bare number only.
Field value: 90
